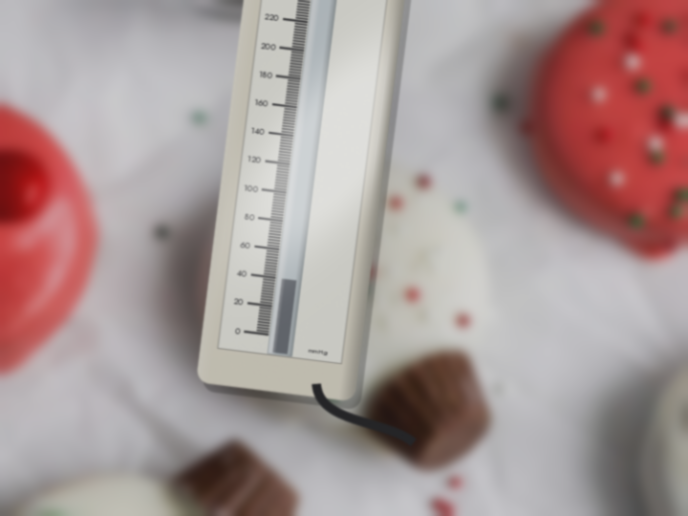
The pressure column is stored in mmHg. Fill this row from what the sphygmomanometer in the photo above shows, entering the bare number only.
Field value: 40
